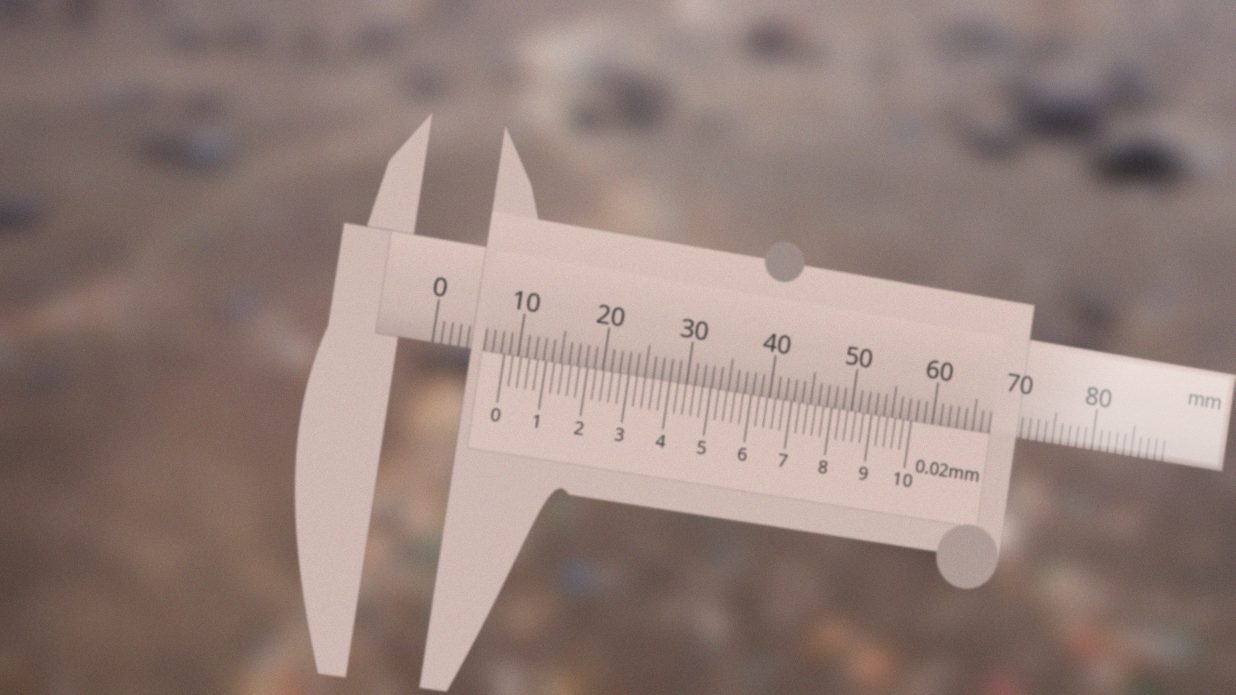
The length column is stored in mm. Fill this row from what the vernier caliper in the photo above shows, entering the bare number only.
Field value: 8.4
